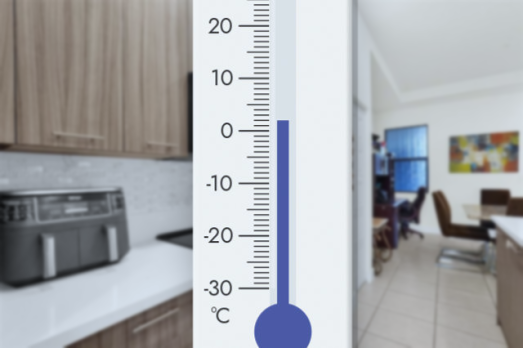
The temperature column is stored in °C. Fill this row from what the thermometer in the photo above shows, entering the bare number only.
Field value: 2
